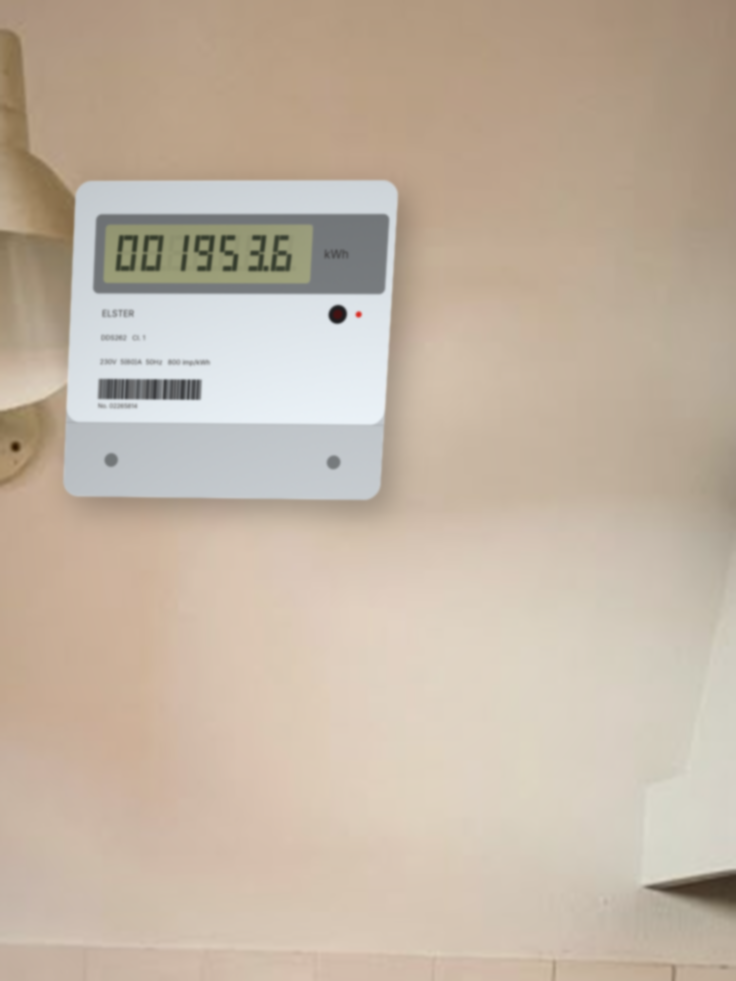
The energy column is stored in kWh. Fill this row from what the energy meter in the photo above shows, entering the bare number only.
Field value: 1953.6
